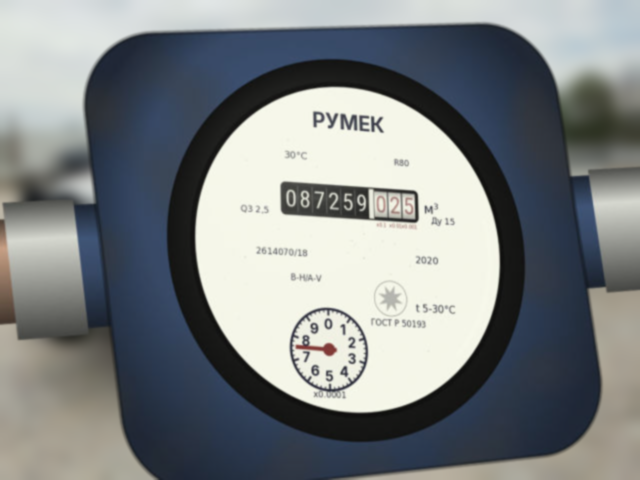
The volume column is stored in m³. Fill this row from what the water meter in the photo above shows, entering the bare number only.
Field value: 87259.0257
